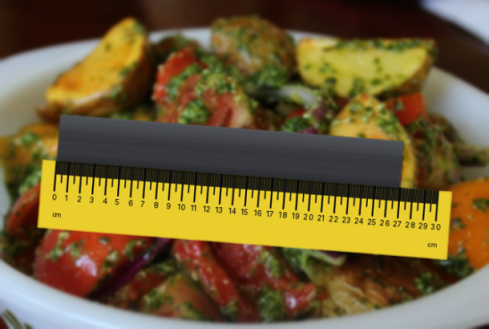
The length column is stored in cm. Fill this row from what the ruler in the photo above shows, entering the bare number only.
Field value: 27
